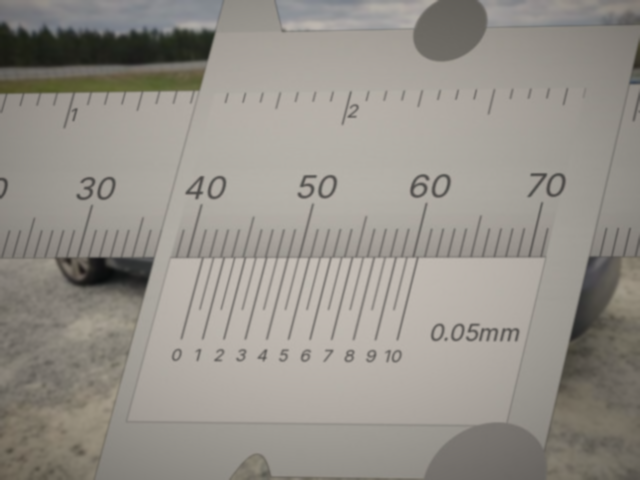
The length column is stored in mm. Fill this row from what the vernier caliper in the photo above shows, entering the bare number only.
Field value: 41.4
